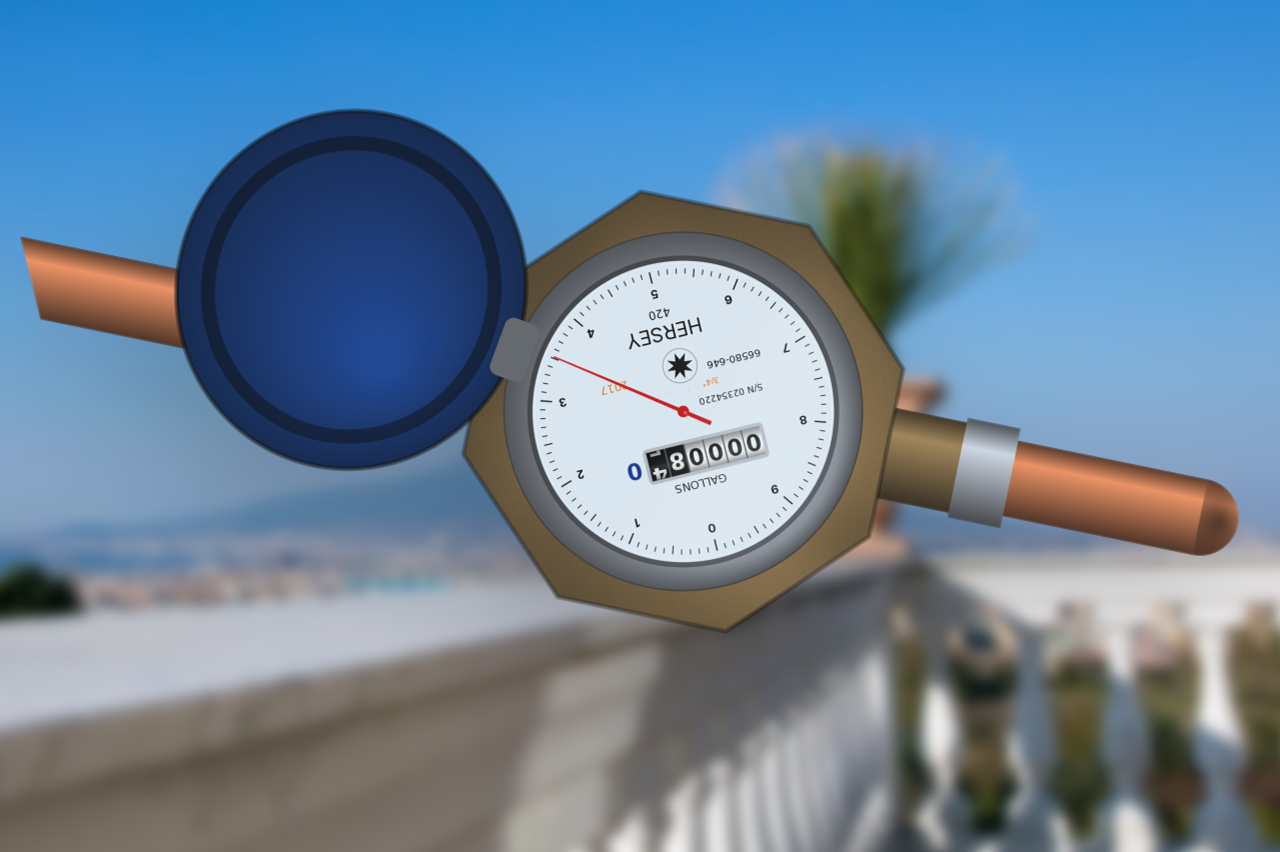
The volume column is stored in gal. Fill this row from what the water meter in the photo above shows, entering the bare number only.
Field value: 843.5
